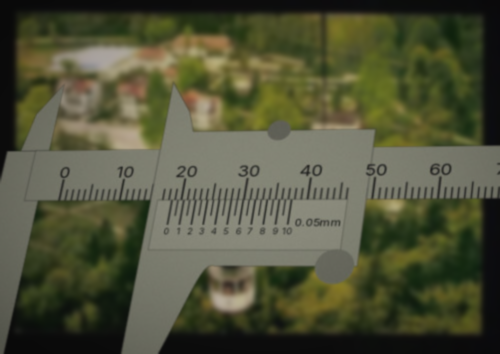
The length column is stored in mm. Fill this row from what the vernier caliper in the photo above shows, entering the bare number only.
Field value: 18.5
